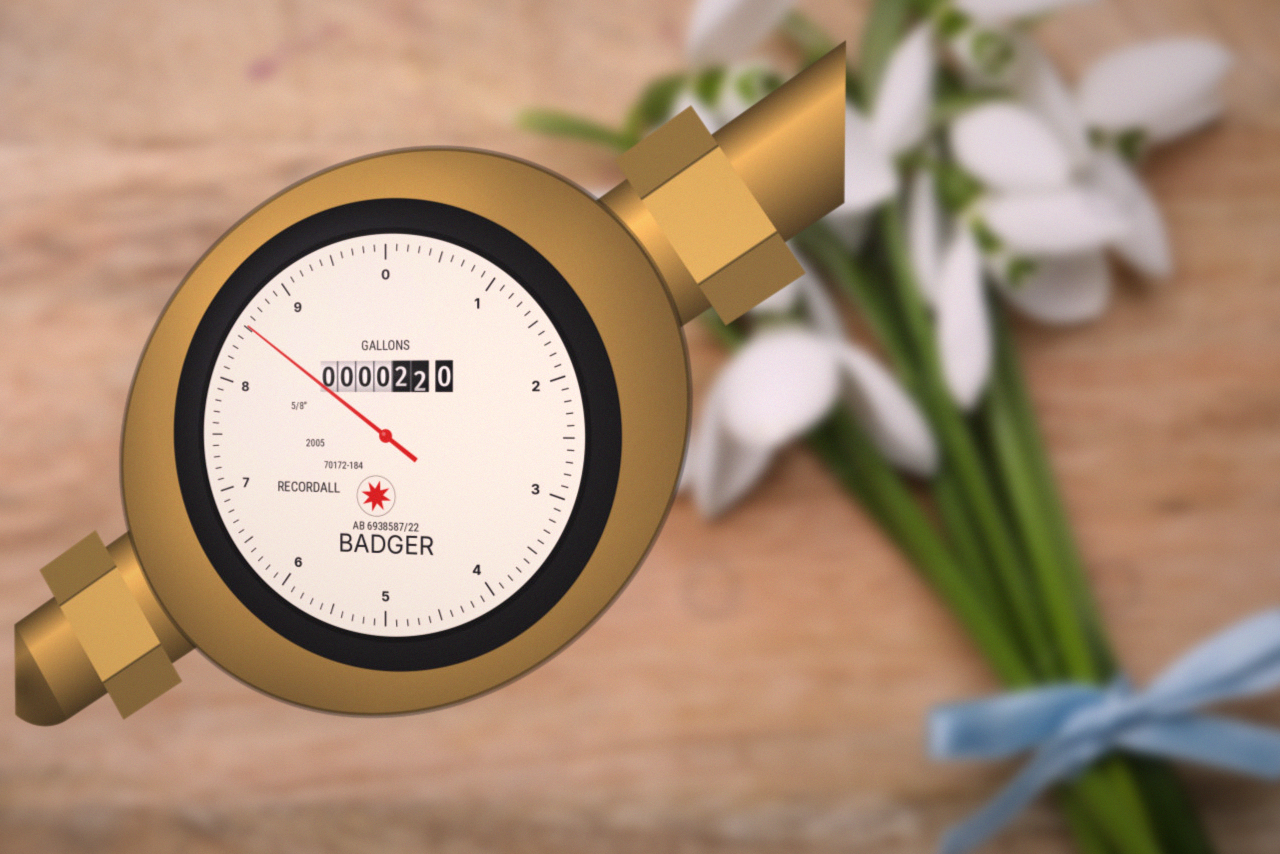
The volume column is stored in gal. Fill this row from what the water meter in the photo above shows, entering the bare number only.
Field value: 218.5
